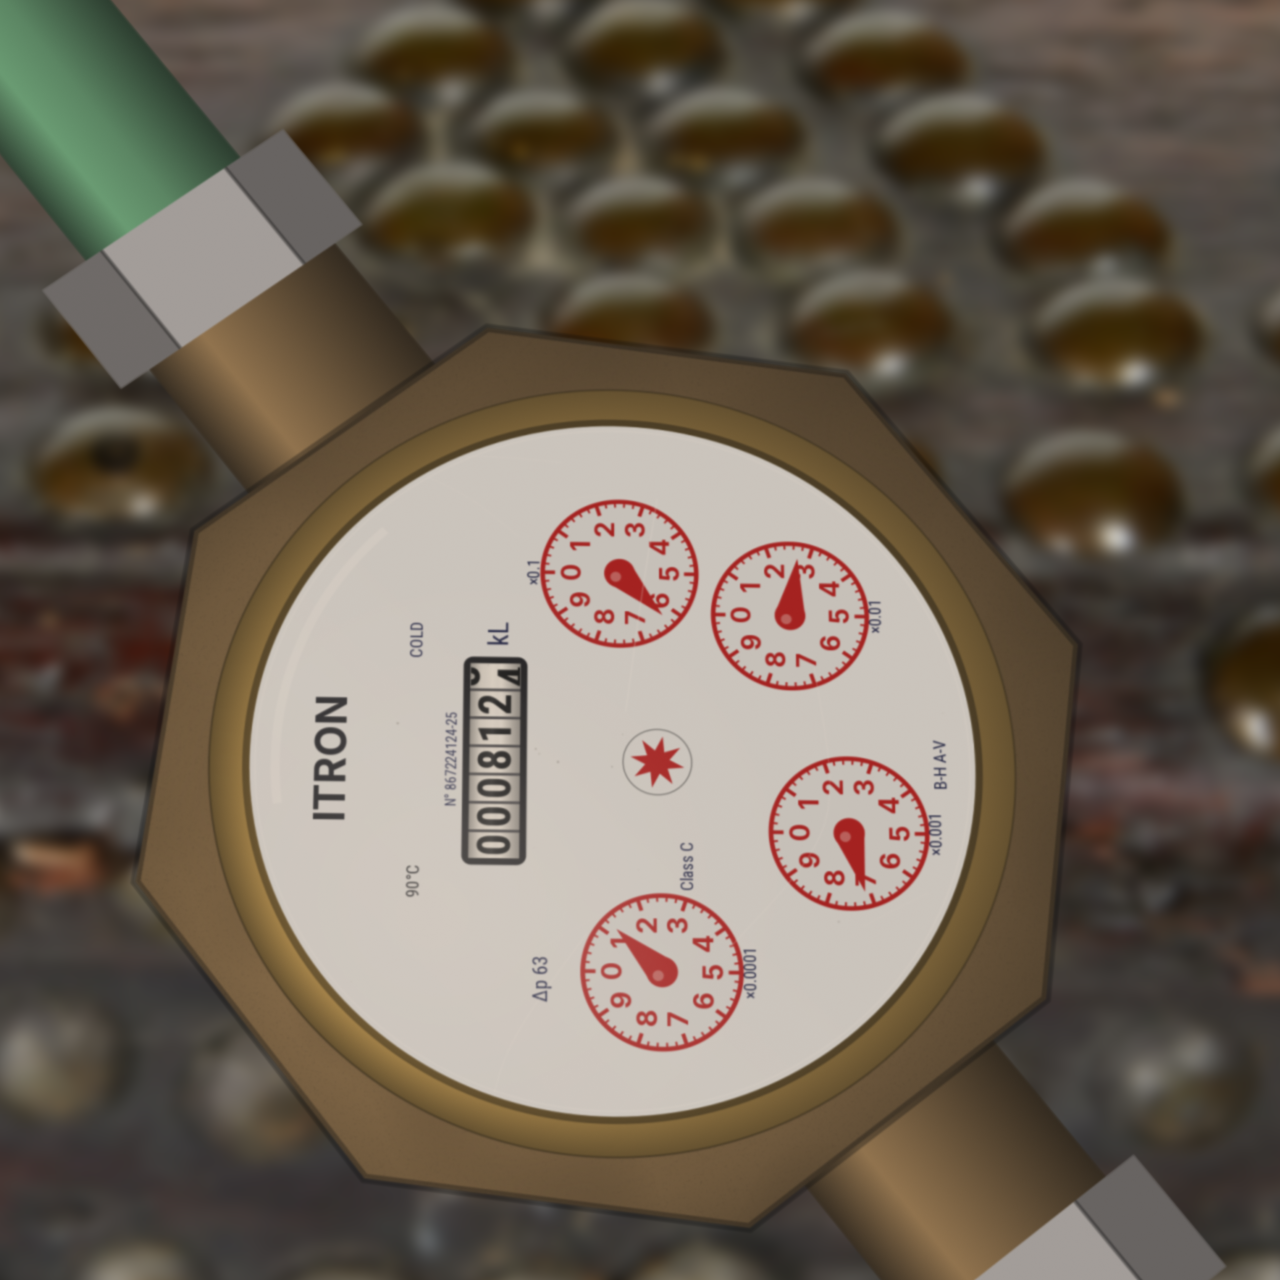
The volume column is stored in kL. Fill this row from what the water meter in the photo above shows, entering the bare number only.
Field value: 8123.6271
